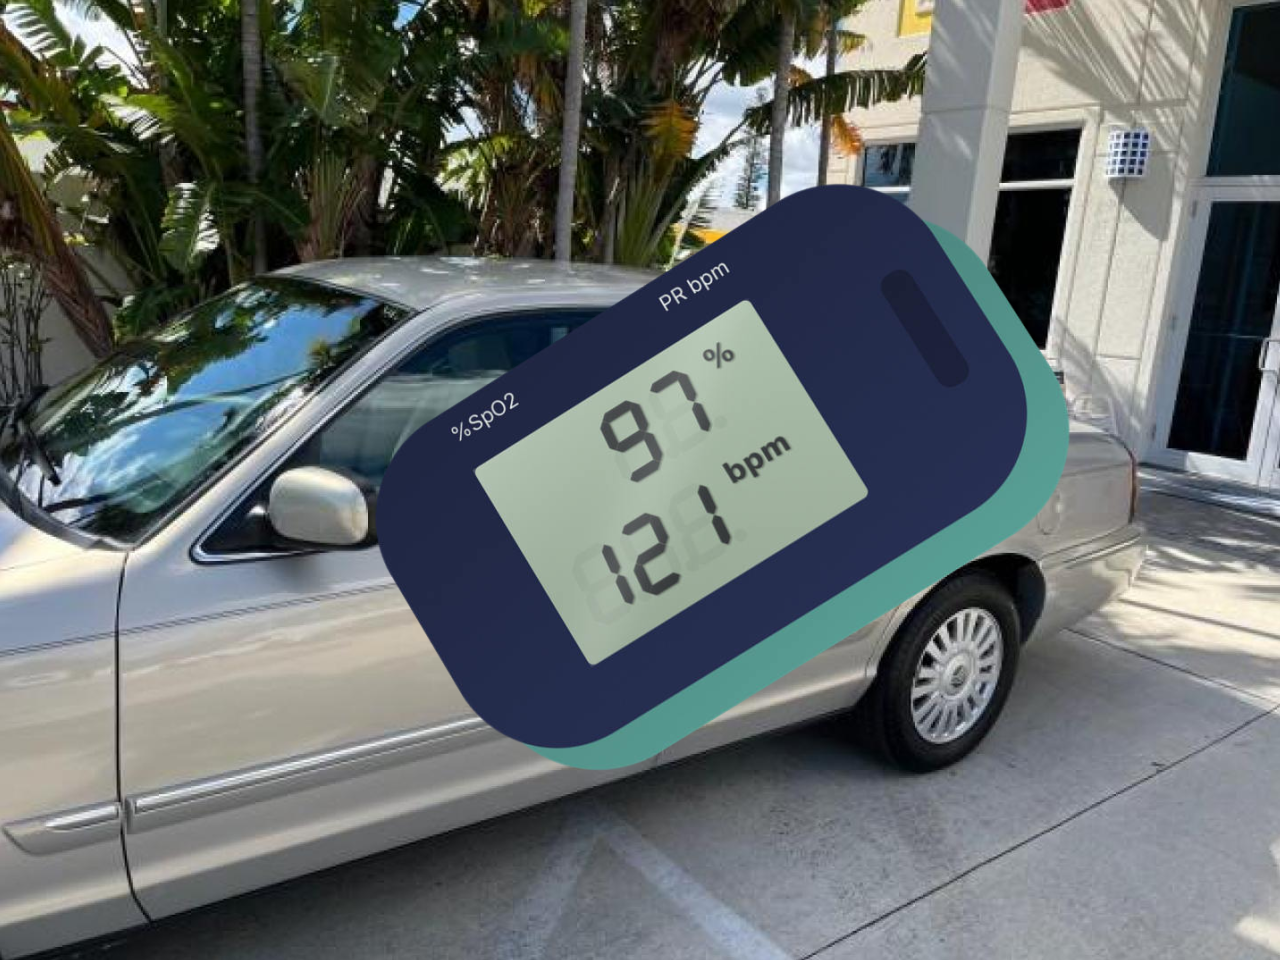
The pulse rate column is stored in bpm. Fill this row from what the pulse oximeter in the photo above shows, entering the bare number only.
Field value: 121
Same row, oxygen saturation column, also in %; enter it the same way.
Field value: 97
